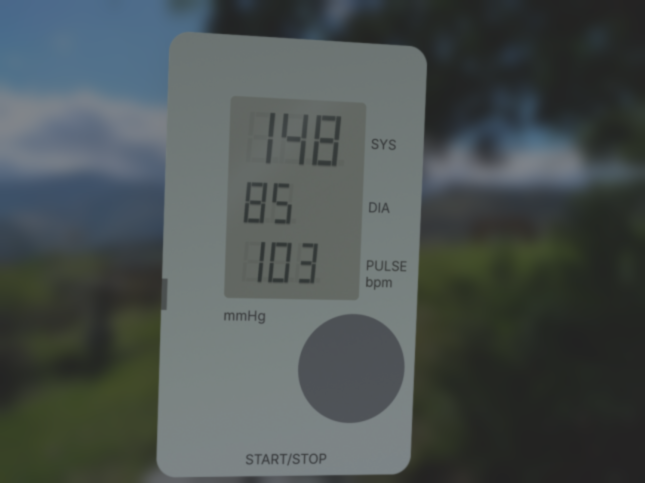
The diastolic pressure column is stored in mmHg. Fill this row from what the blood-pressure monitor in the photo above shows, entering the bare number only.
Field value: 85
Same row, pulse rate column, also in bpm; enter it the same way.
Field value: 103
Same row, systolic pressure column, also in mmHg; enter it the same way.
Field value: 148
